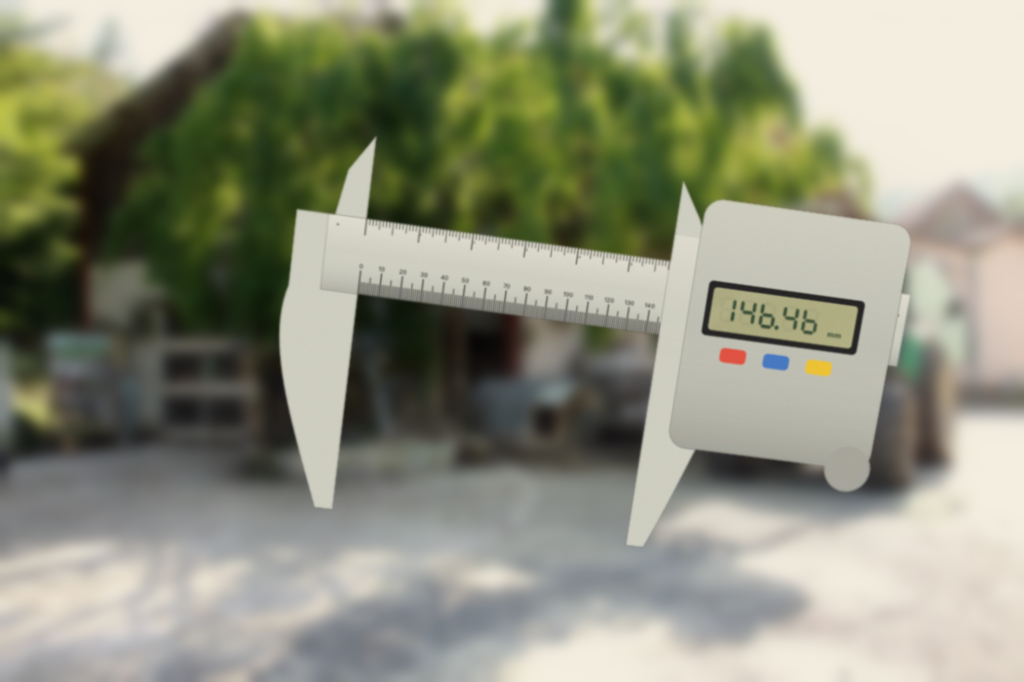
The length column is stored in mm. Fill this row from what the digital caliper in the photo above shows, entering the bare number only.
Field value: 146.46
